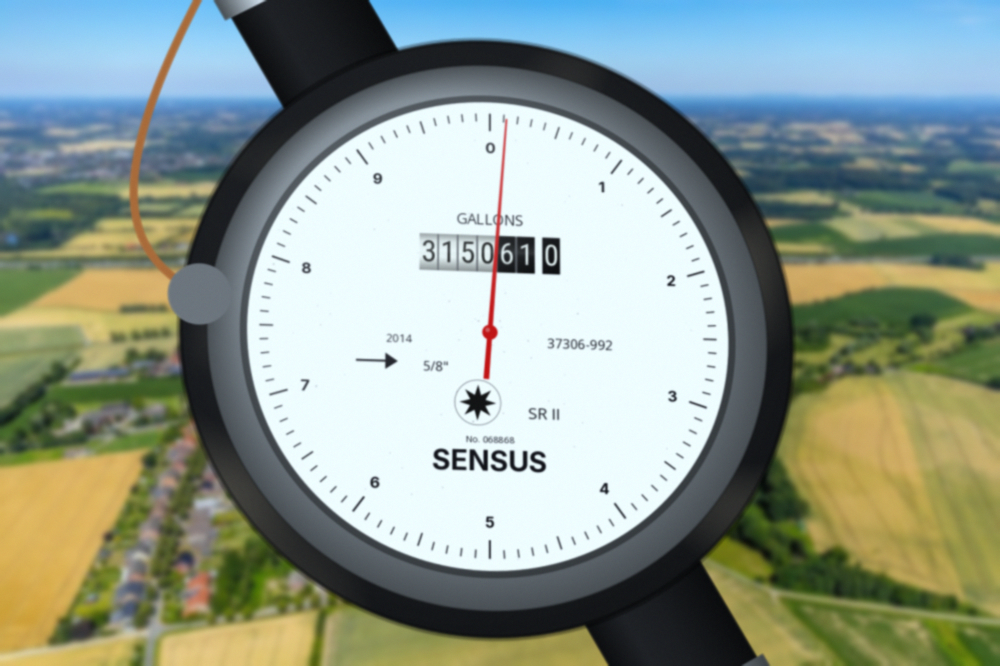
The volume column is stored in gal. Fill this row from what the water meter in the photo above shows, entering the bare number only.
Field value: 3150610.1
